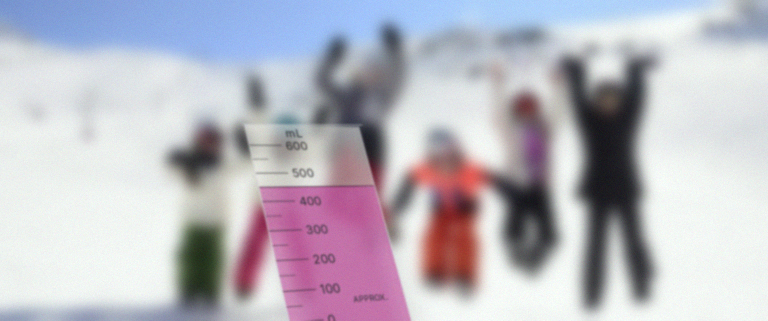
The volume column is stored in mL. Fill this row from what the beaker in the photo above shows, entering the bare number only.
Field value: 450
